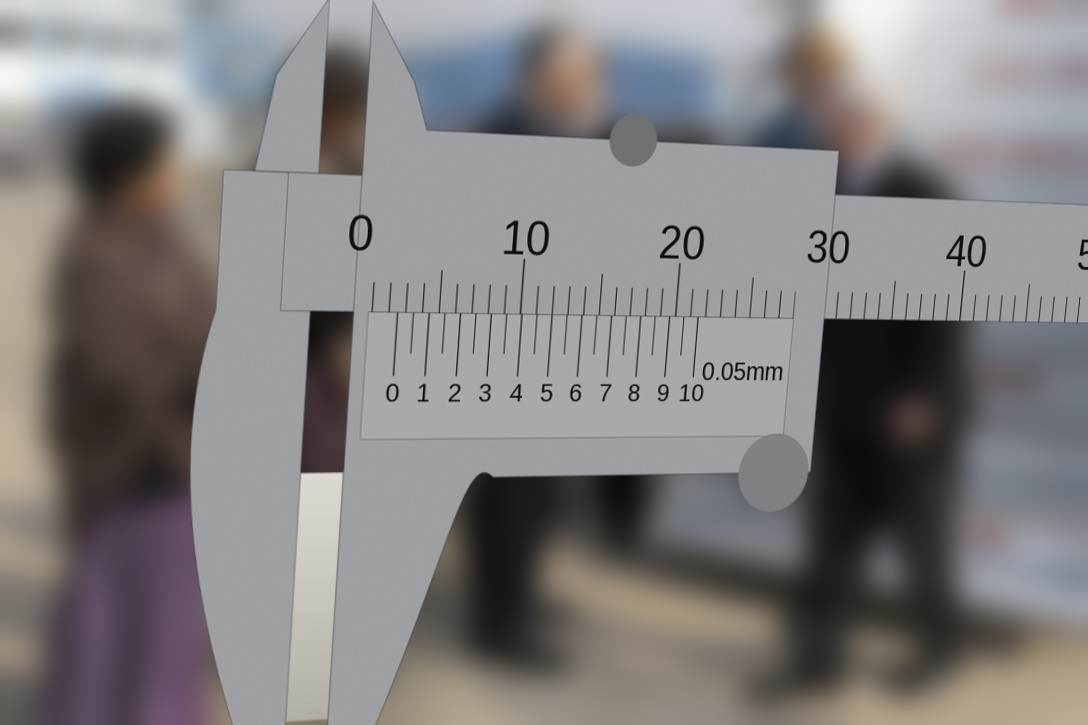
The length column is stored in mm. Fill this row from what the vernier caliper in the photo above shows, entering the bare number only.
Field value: 2.5
